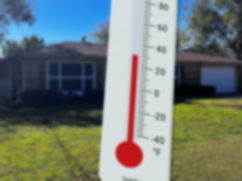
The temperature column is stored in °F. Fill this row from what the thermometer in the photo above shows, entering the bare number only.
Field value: 30
